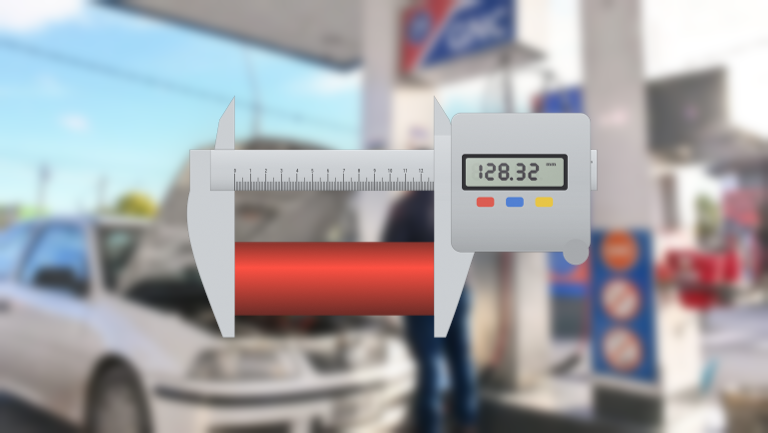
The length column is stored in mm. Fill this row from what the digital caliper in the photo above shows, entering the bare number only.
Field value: 128.32
